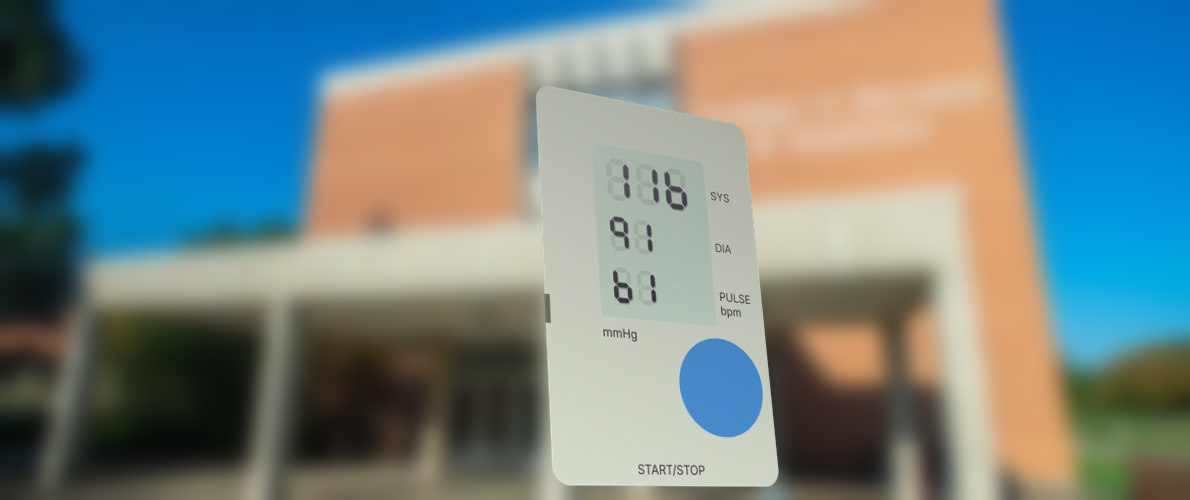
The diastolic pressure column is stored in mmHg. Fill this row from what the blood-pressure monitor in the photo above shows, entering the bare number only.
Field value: 91
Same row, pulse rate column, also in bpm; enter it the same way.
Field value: 61
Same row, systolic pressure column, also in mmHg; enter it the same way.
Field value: 116
